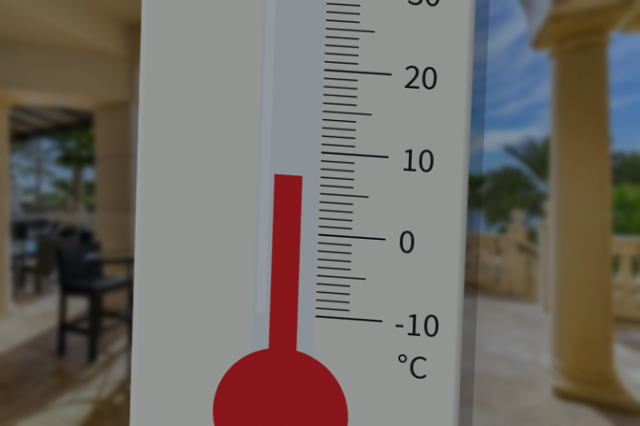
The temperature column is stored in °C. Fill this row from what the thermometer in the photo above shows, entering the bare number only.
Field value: 7
